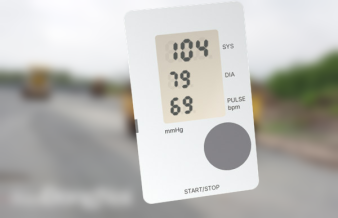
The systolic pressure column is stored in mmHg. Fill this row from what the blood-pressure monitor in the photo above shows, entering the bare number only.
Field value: 104
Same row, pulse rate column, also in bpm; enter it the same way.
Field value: 69
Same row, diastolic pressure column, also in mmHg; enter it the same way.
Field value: 79
